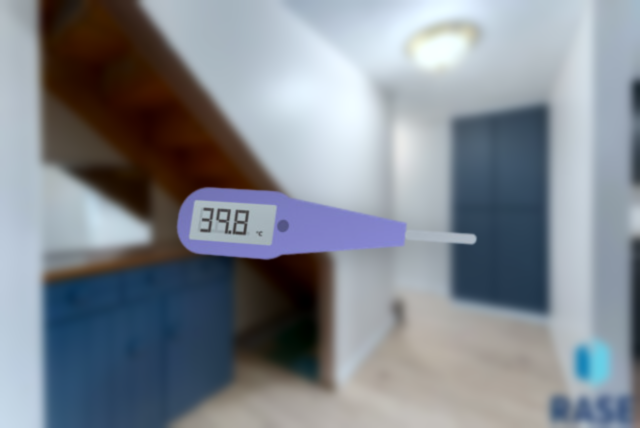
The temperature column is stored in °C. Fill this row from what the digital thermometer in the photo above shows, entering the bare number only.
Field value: 39.8
